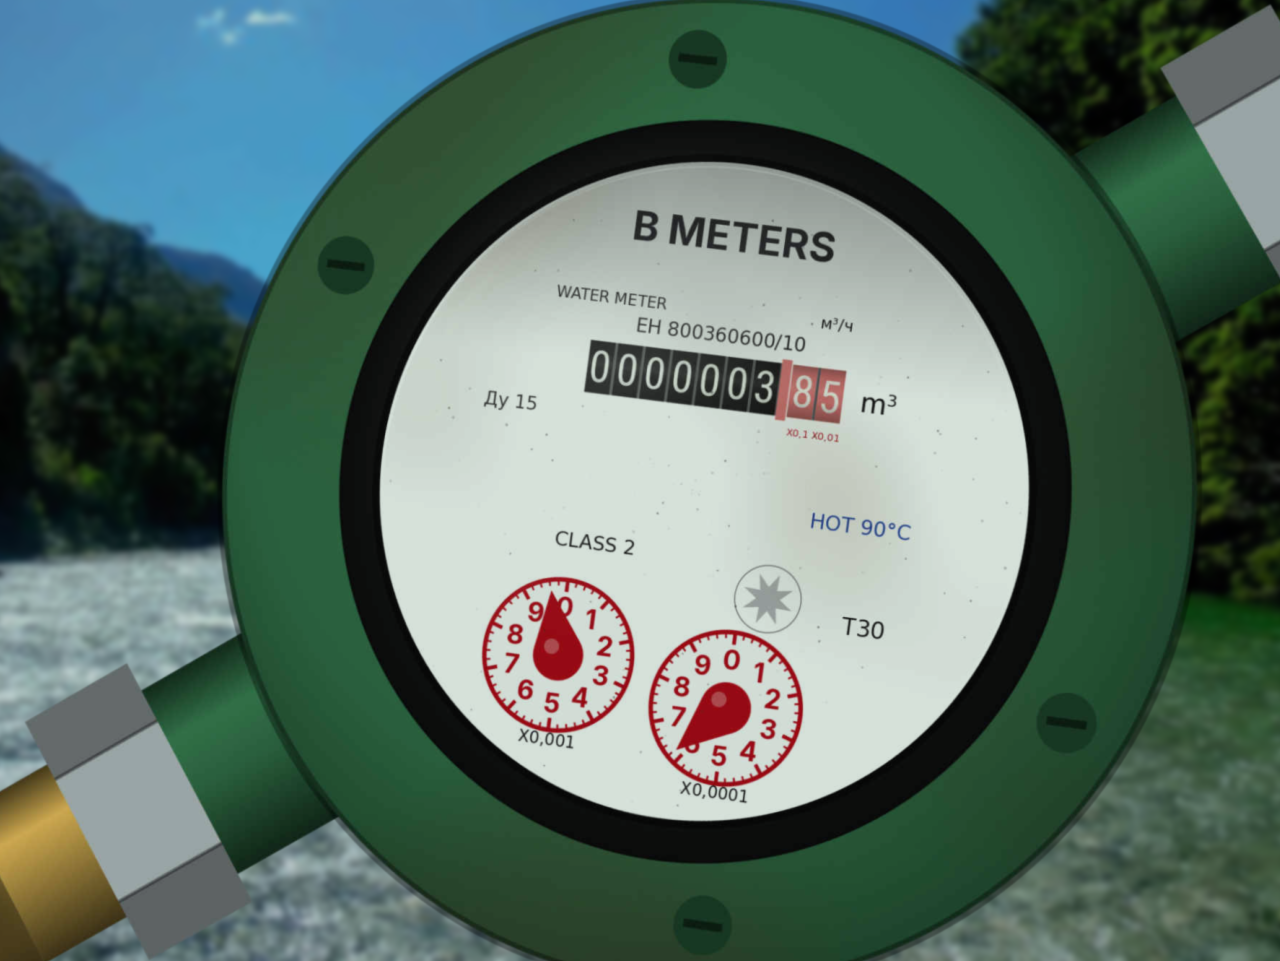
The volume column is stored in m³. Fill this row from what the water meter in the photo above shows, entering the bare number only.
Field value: 3.8496
